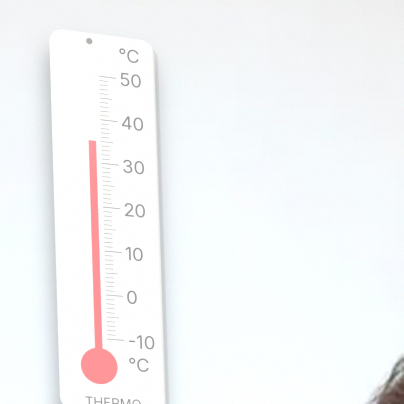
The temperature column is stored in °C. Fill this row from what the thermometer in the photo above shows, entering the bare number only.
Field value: 35
